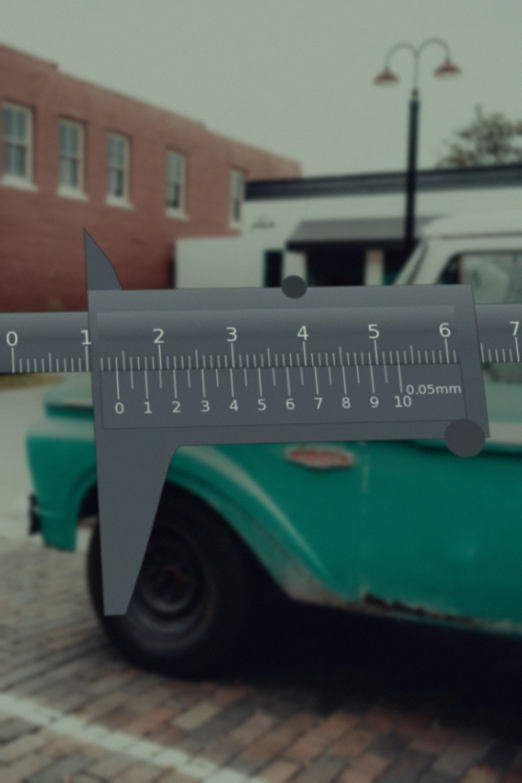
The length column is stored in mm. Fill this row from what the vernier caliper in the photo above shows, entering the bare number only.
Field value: 14.0
